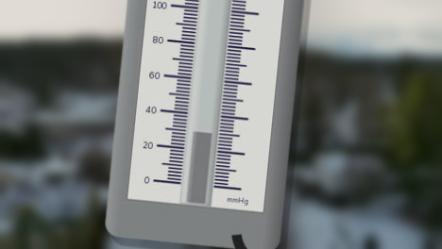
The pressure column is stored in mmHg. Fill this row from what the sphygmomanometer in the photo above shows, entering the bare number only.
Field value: 30
